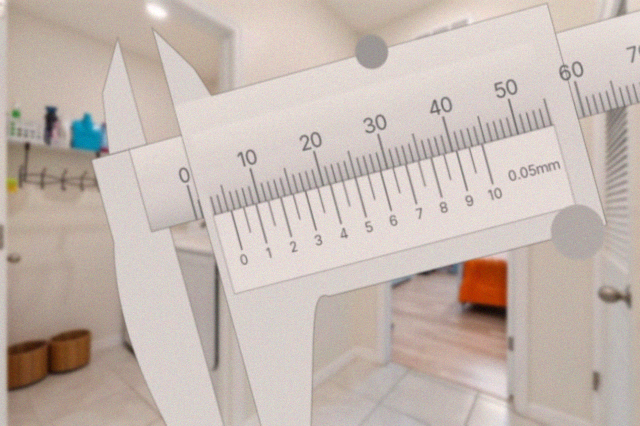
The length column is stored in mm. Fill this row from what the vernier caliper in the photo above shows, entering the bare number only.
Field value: 5.5
